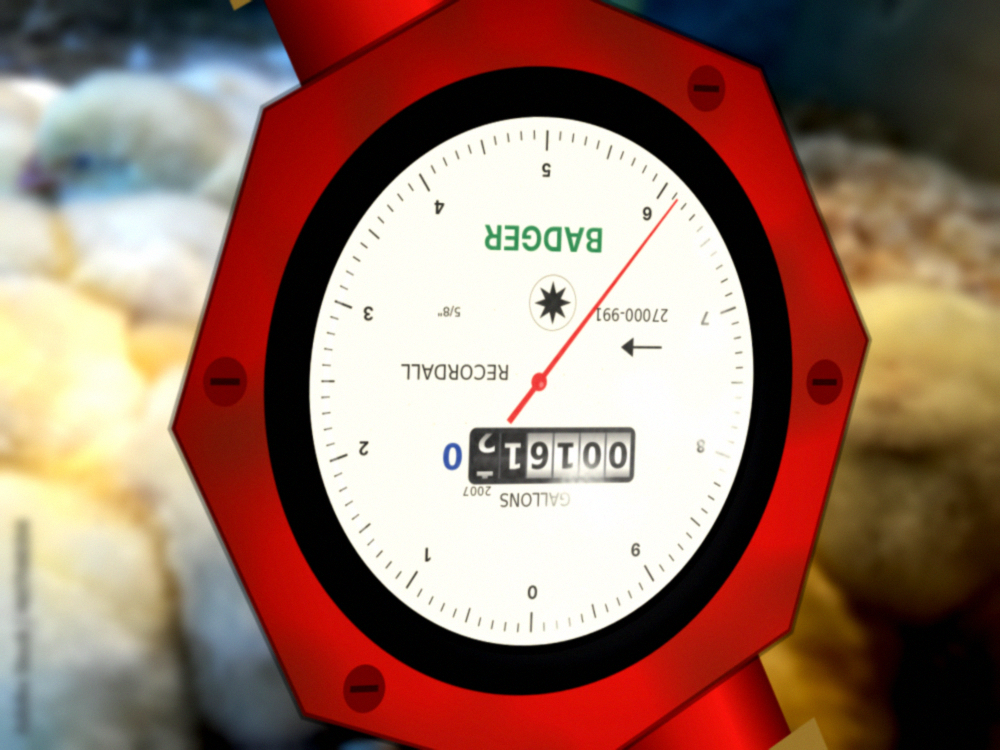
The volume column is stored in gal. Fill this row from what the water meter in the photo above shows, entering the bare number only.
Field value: 16116.1
